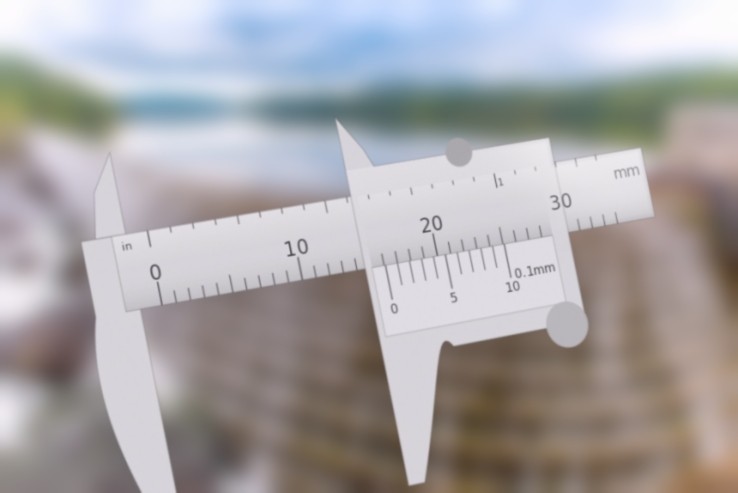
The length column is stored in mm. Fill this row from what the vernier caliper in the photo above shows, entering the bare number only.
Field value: 16.1
